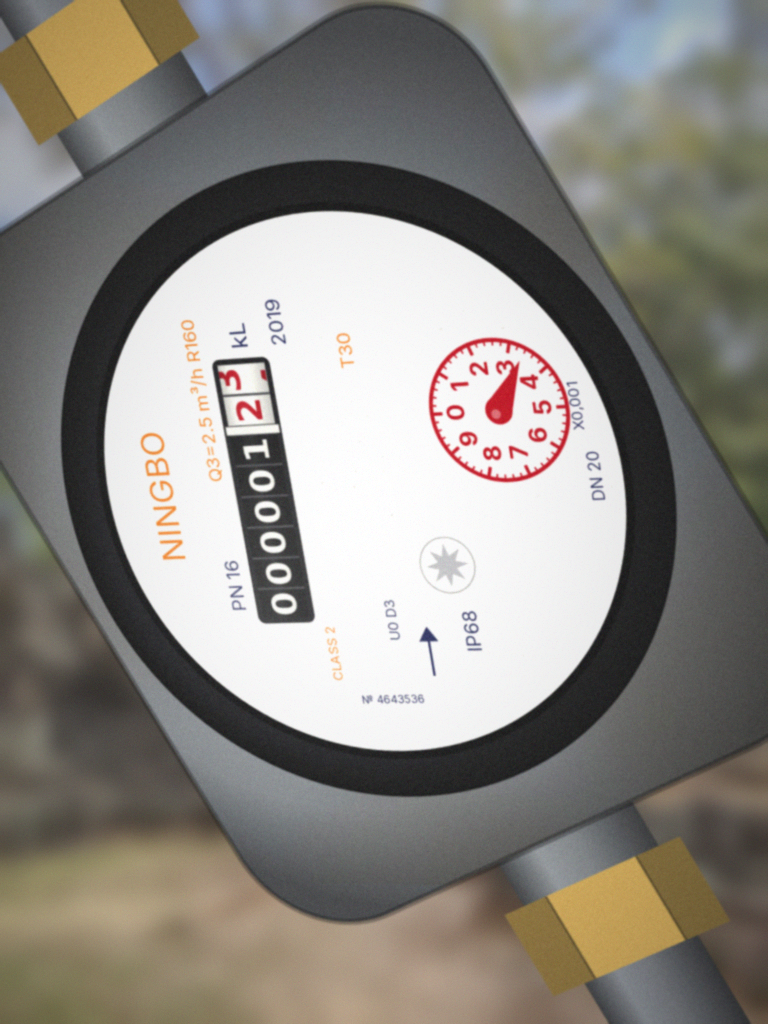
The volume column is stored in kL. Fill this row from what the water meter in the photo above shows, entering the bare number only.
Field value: 1.233
